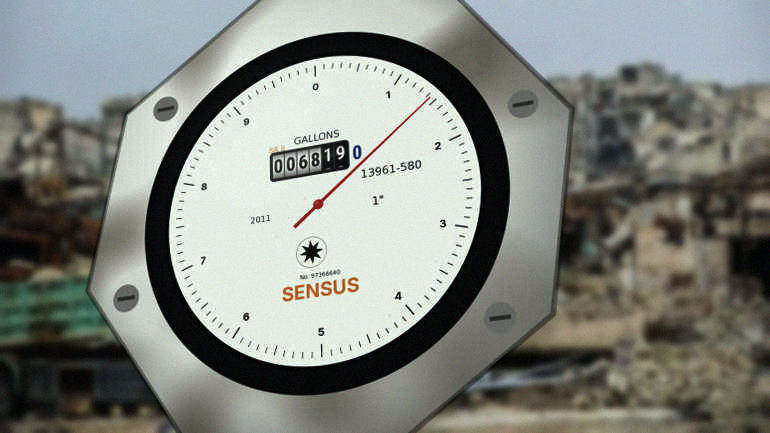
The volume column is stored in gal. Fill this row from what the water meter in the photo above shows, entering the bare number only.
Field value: 68191.4
